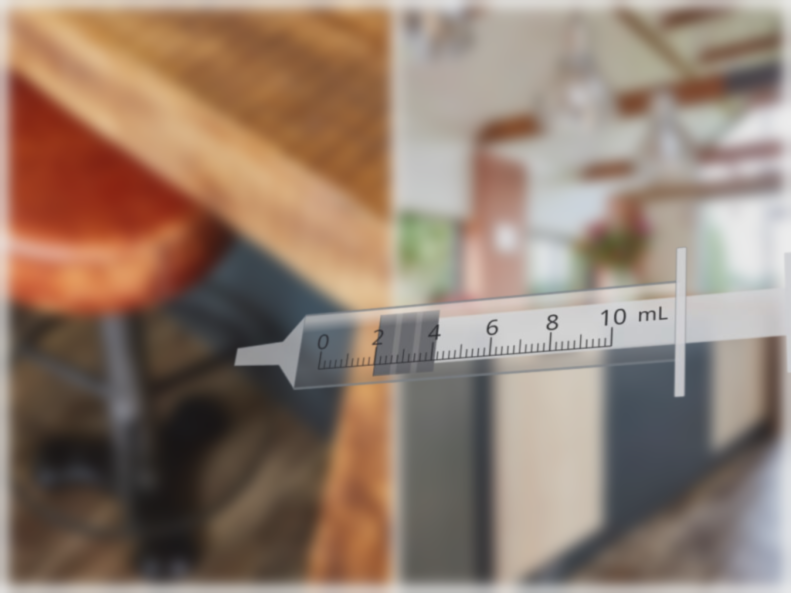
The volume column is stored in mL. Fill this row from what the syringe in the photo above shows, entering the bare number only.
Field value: 2
